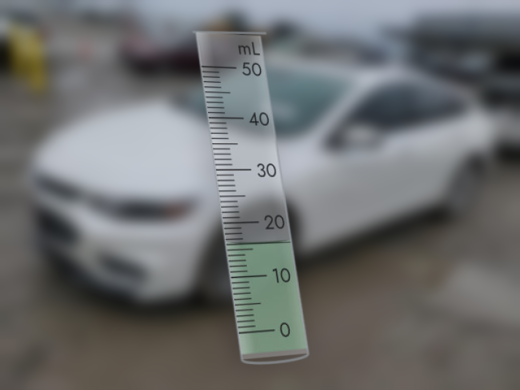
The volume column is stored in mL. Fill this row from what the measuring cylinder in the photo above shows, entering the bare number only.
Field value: 16
